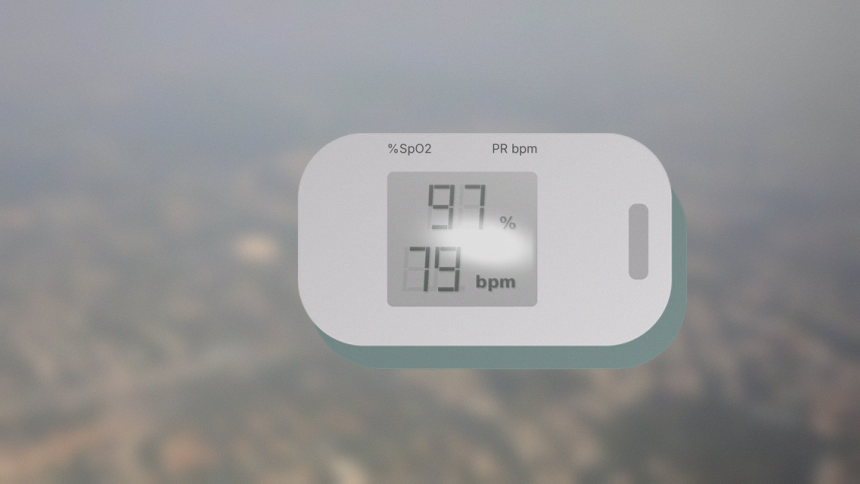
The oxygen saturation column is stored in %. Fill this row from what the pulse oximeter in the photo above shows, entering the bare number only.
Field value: 97
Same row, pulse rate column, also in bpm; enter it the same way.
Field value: 79
